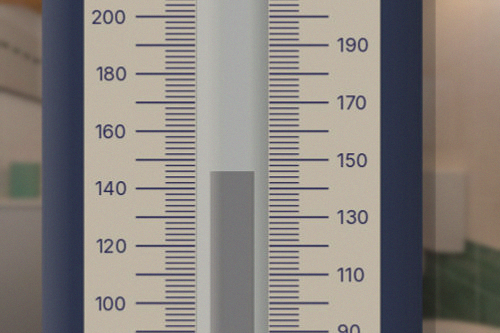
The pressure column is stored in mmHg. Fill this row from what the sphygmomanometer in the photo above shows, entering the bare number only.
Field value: 146
